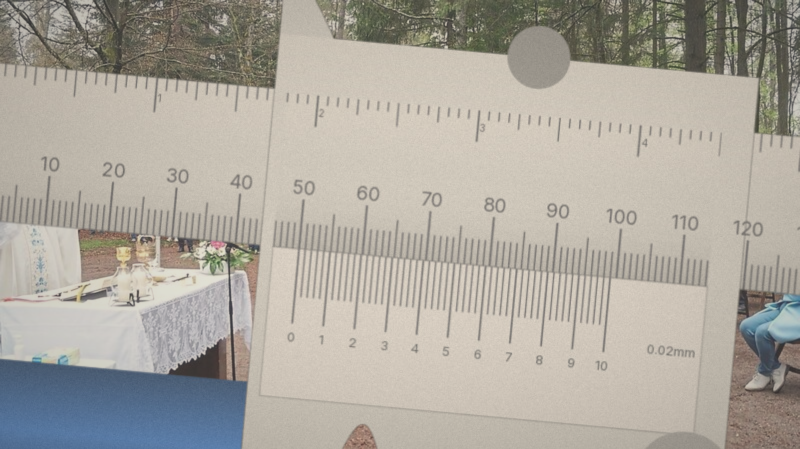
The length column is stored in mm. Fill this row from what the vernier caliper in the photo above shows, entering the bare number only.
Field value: 50.0
